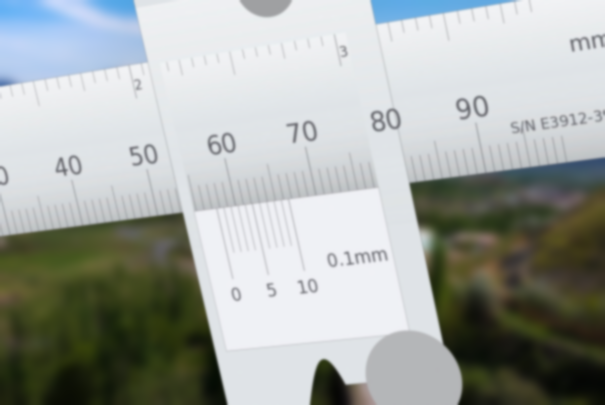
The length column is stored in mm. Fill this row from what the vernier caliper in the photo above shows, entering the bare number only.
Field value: 57.6
